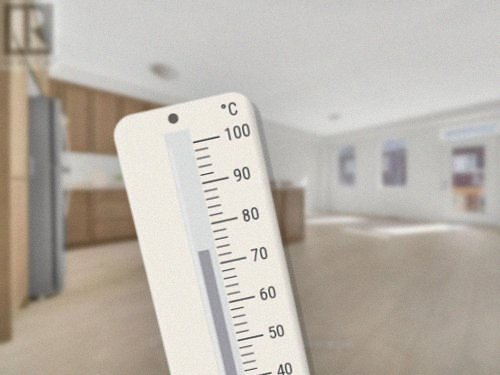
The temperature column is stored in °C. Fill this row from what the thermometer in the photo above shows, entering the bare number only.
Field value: 74
